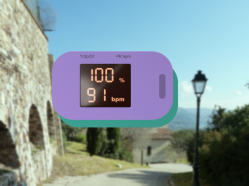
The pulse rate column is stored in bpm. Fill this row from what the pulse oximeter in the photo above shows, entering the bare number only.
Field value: 91
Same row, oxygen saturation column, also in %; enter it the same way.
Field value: 100
